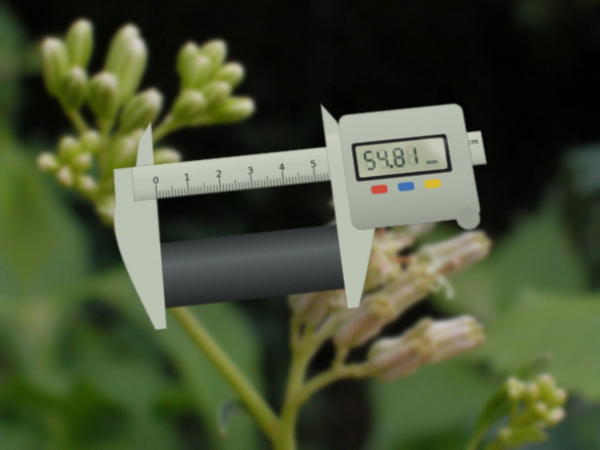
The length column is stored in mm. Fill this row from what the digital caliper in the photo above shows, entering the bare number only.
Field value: 54.81
